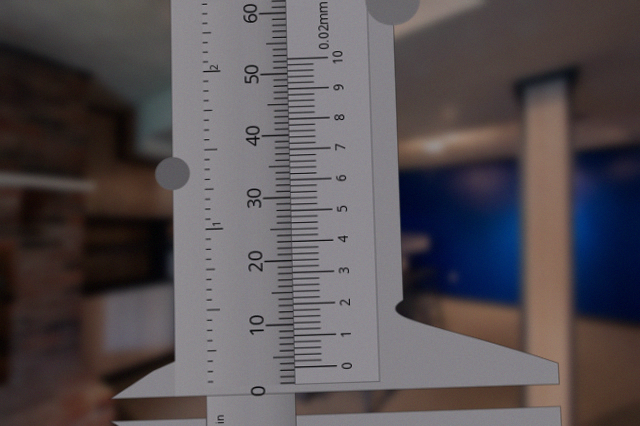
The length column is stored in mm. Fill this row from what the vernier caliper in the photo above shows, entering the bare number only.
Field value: 3.4
